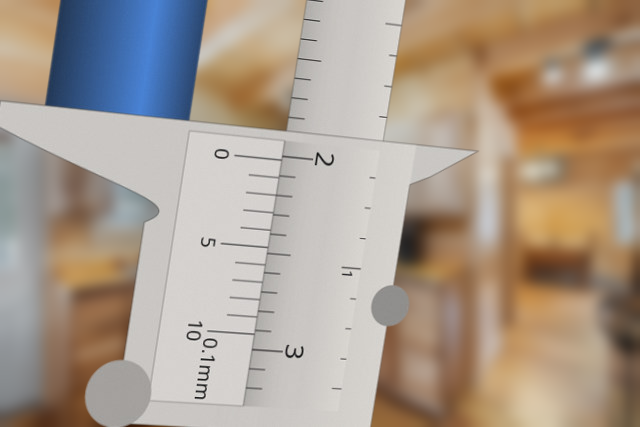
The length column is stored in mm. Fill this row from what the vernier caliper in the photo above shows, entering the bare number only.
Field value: 20.2
